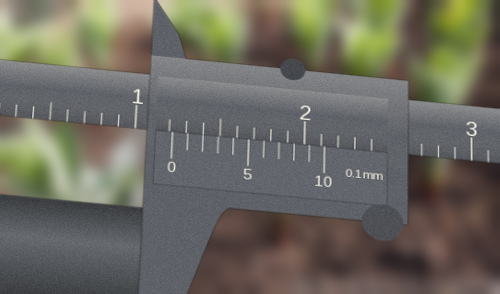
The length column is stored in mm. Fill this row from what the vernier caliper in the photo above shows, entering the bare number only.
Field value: 12.2
